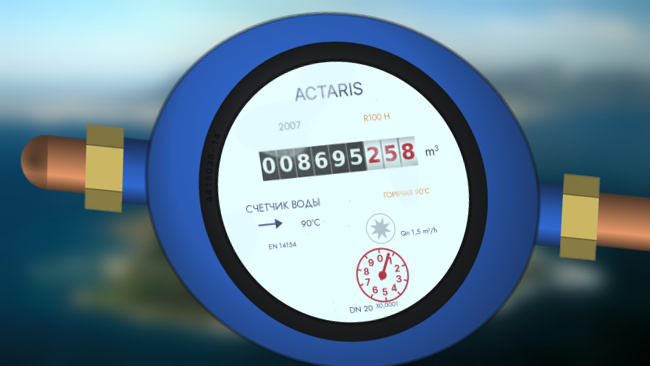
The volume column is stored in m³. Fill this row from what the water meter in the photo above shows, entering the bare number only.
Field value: 8695.2580
